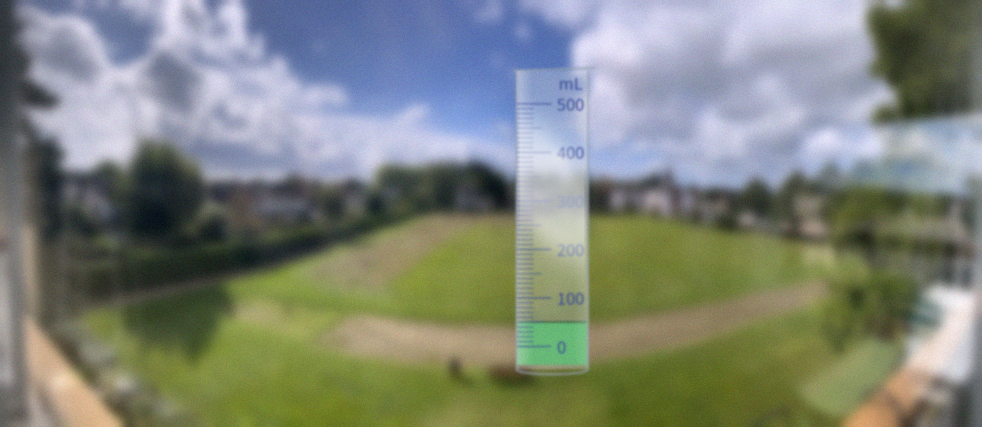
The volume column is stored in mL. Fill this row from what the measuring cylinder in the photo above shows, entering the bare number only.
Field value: 50
